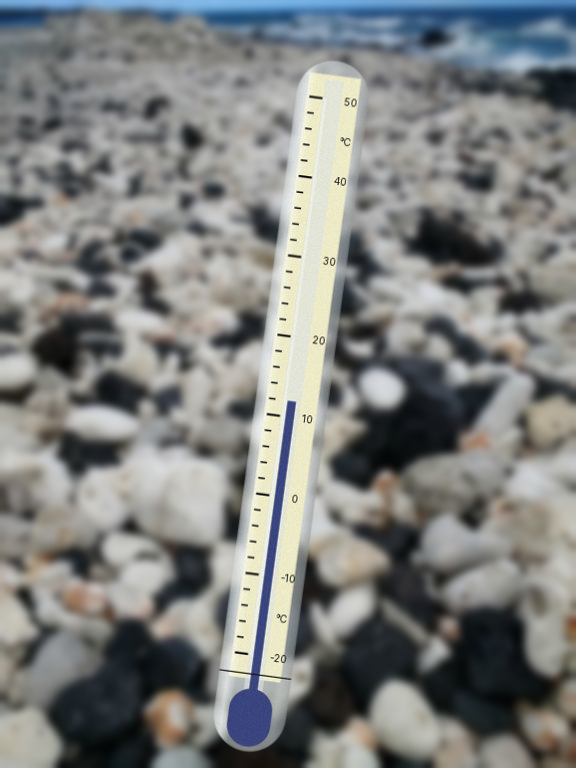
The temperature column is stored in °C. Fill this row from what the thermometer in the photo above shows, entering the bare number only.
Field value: 12
